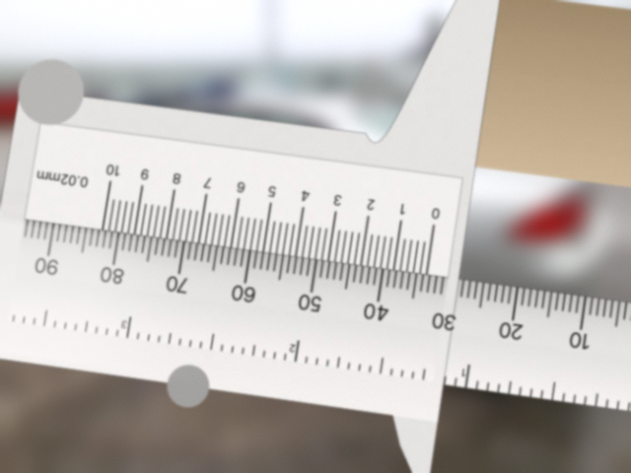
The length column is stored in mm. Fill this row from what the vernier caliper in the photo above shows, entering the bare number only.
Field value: 33.5
